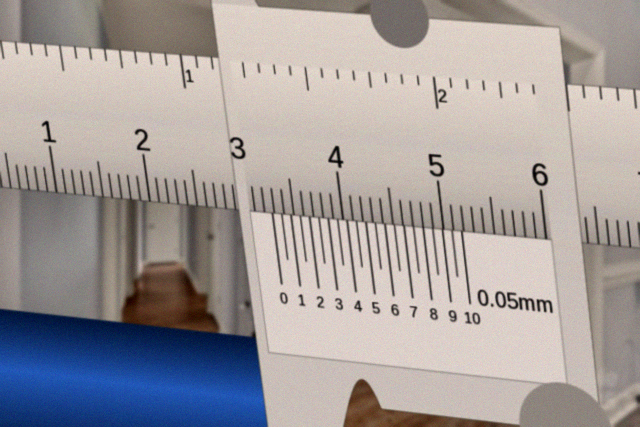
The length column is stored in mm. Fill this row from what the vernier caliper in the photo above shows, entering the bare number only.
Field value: 32.8
